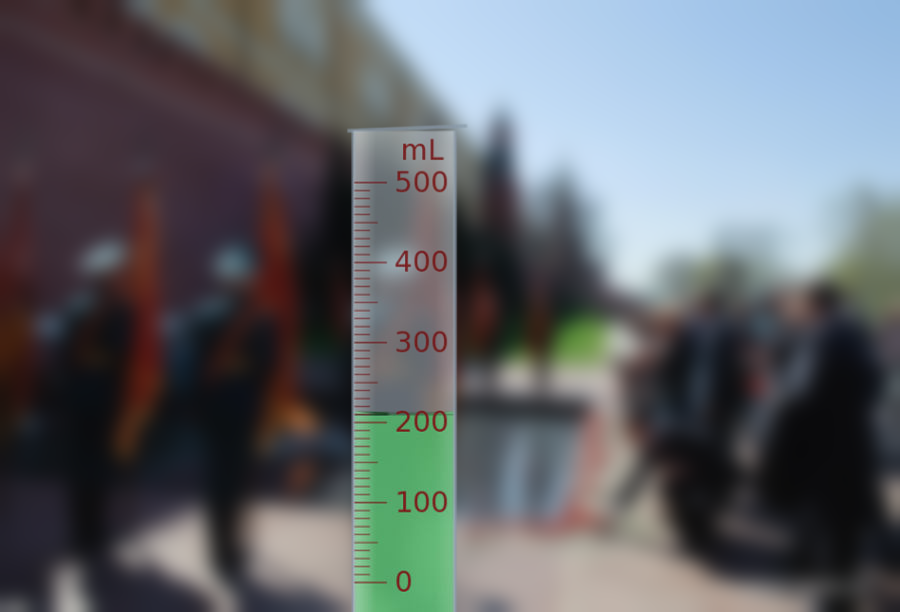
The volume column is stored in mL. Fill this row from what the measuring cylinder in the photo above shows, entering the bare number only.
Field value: 210
